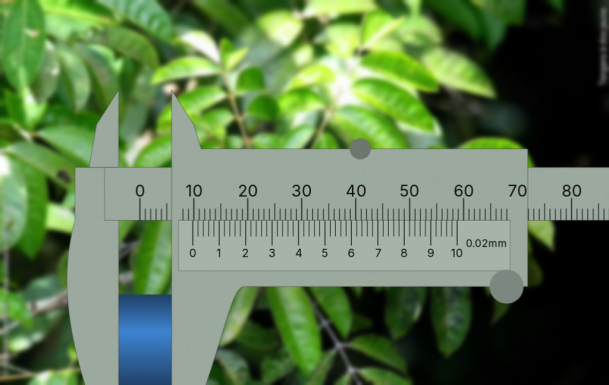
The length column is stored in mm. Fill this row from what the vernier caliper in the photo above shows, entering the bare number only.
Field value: 9.8
